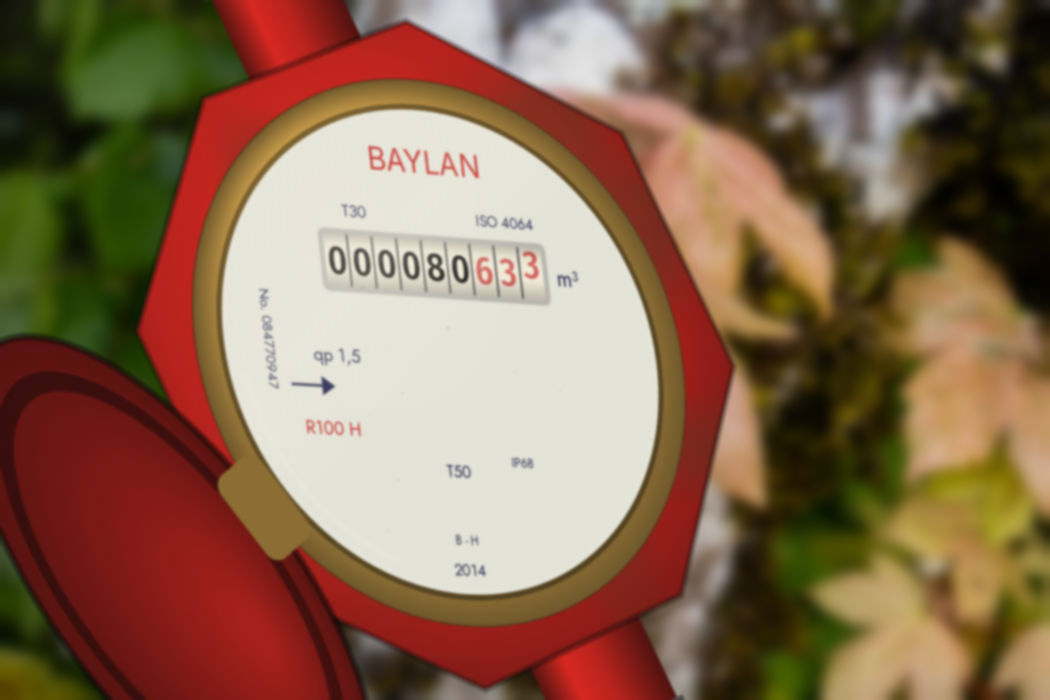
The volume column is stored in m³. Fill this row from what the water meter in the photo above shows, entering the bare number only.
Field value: 80.633
